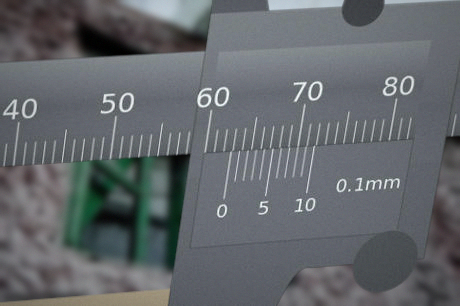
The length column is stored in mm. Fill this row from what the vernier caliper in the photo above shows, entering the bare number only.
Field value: 62.8
